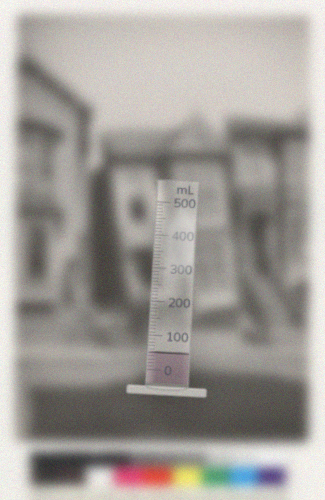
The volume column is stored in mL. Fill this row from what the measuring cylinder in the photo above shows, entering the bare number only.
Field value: 50
